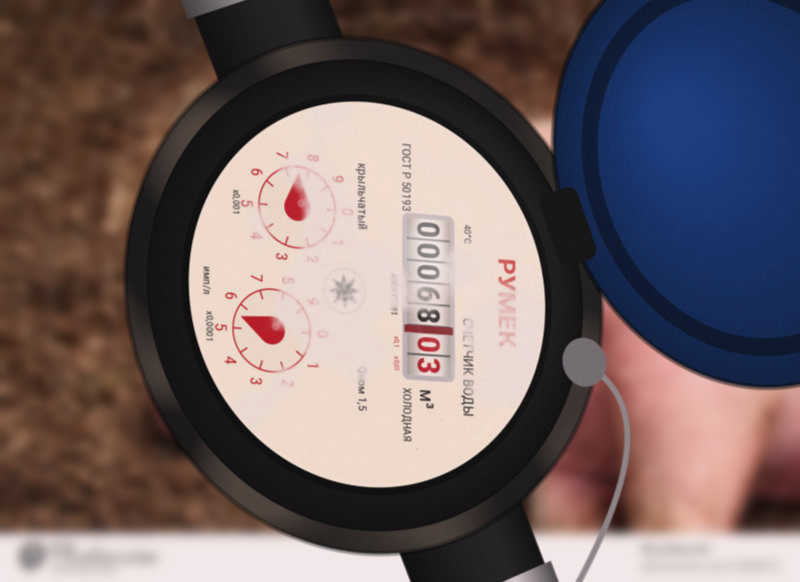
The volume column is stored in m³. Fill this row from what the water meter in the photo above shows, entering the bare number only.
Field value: 68.0375
